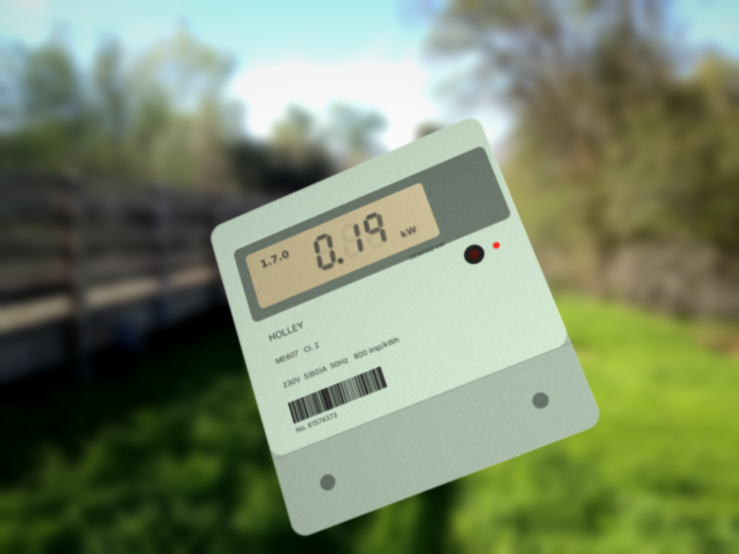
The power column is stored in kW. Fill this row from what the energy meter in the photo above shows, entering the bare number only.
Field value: 0.19
